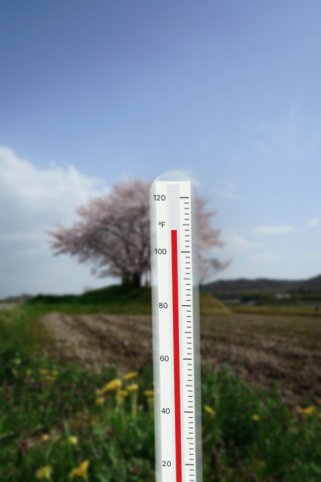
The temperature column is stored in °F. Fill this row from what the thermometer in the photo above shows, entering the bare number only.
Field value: 108
